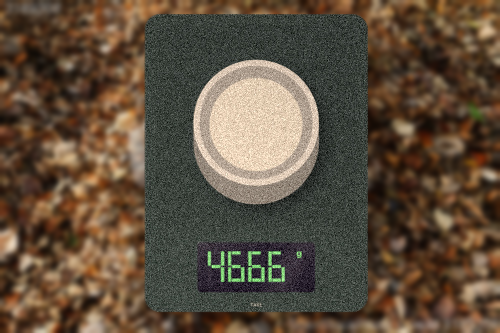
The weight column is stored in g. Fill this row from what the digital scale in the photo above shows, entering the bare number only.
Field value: 4666
